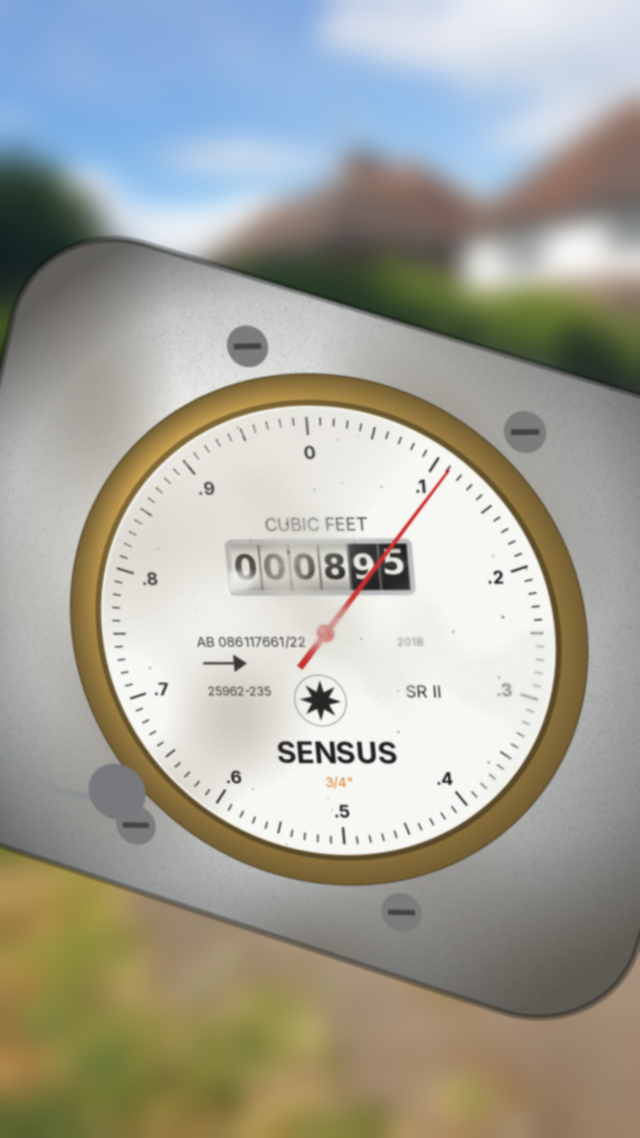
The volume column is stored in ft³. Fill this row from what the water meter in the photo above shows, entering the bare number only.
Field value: 895.11
